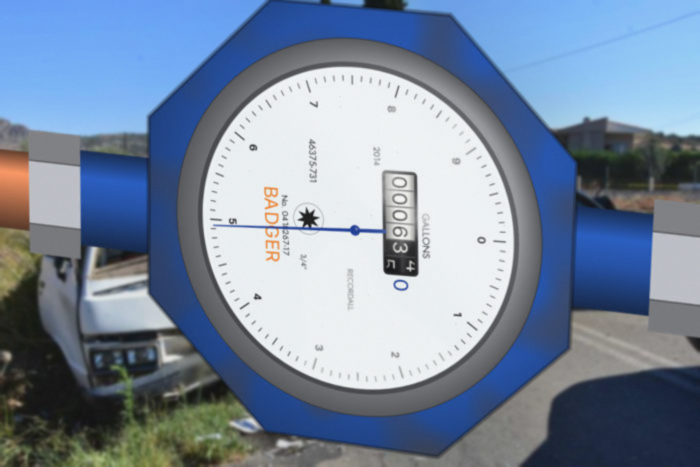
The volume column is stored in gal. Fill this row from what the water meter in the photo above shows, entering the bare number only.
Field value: 6344.9
